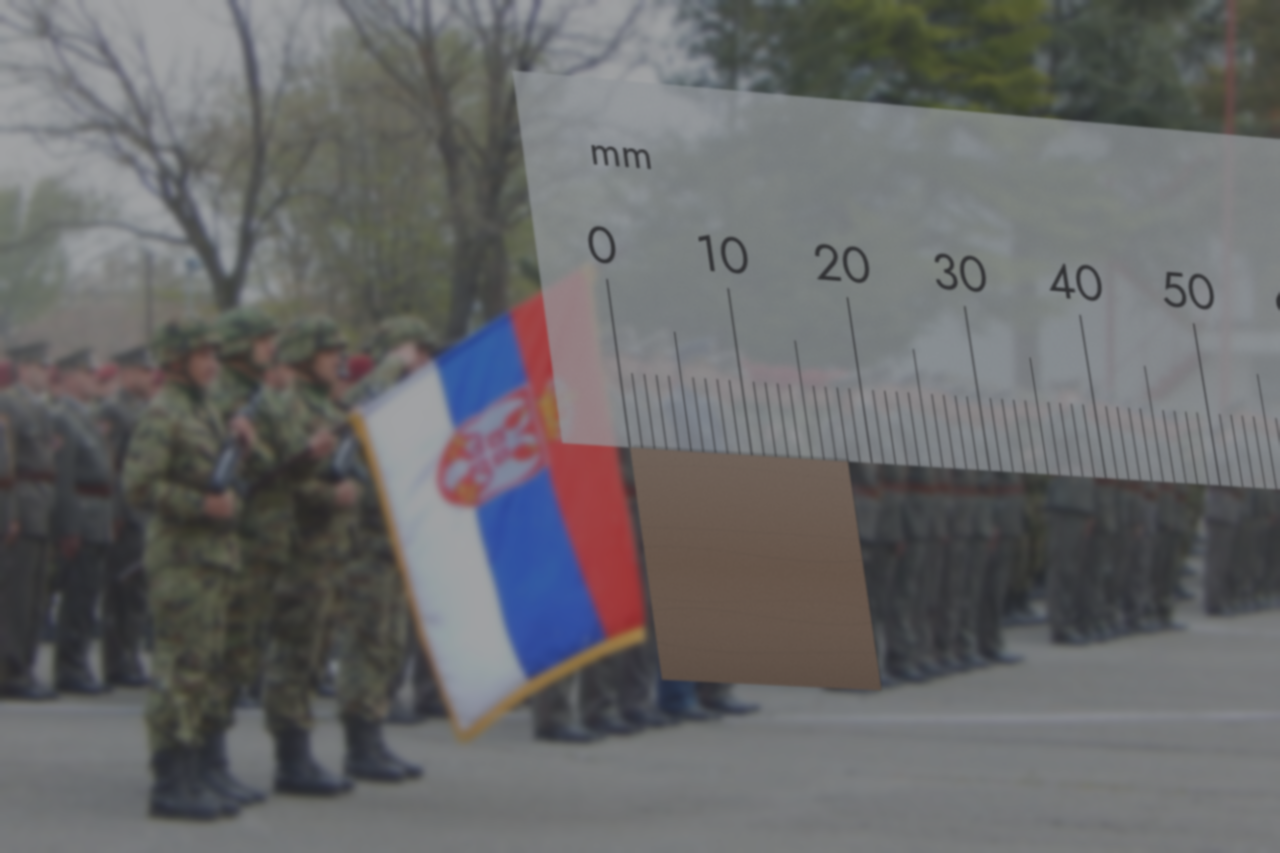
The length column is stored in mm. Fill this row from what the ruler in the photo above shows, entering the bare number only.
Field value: 18
